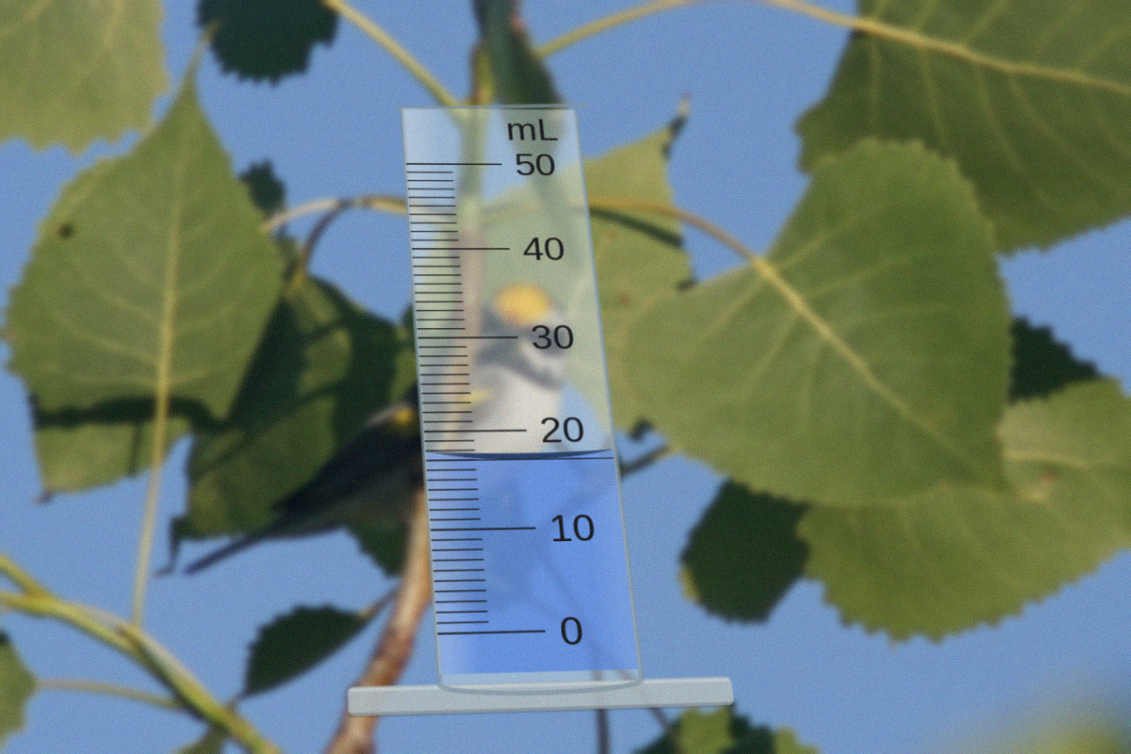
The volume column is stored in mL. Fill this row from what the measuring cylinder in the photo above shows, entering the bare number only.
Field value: 17
